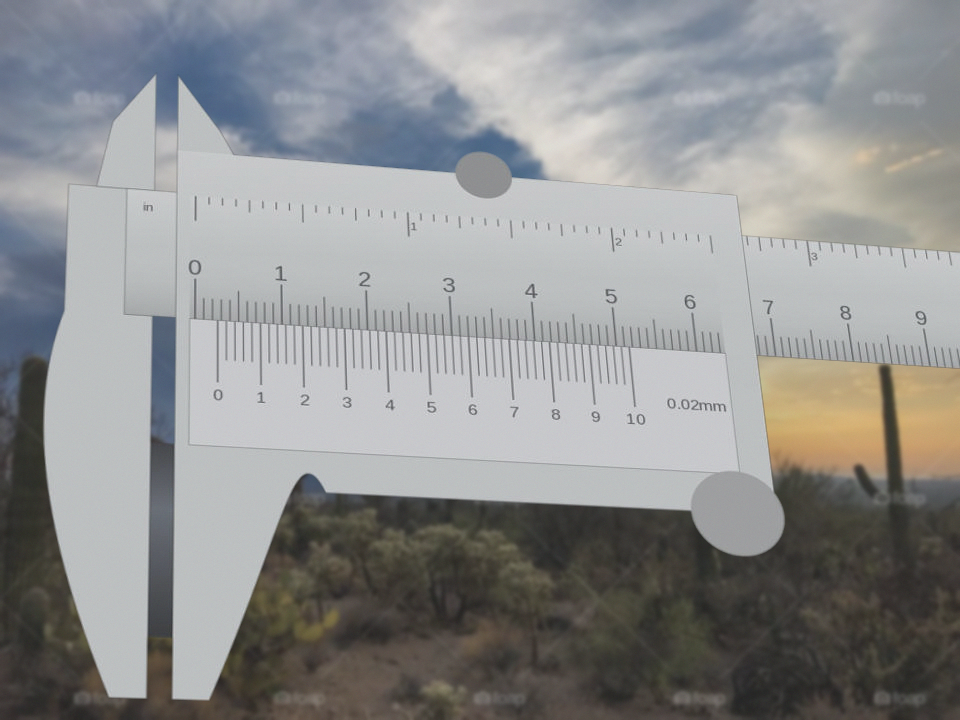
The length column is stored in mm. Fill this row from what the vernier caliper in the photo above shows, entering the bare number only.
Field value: 2.6
